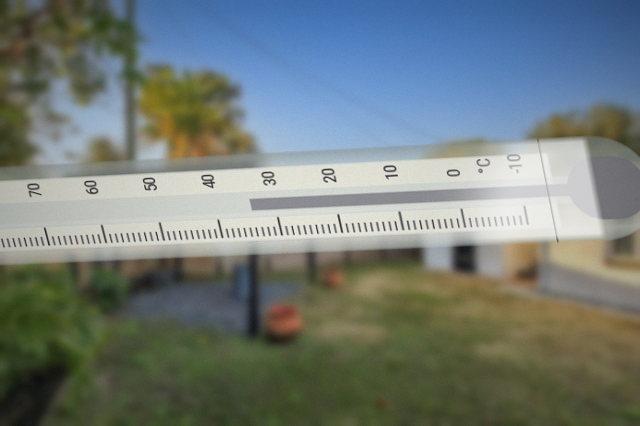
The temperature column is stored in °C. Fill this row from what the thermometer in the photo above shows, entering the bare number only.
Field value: 34
